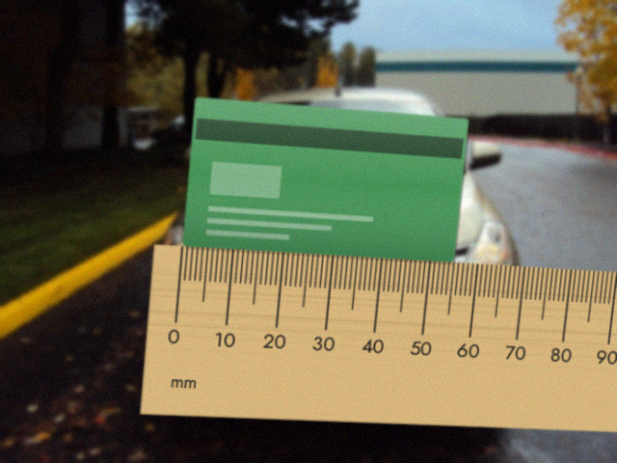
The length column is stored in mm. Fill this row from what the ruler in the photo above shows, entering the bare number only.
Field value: 55
